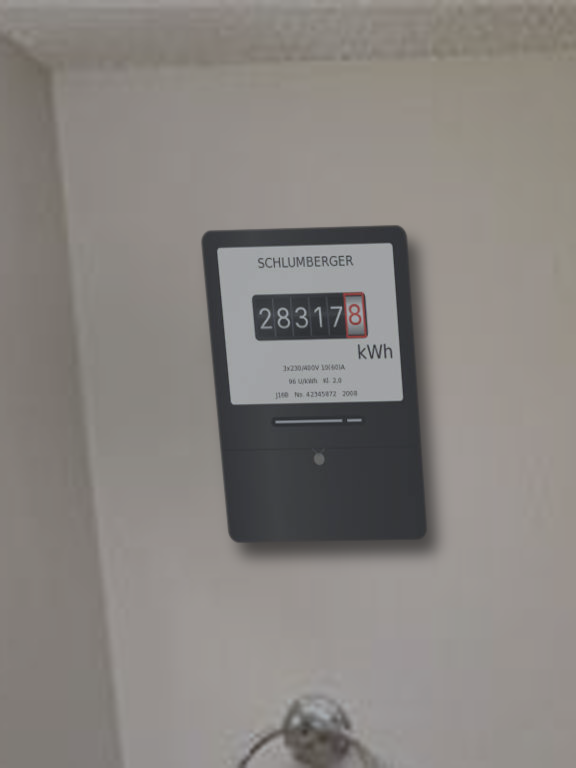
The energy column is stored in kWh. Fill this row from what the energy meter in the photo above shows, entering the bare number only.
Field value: 28317.8
